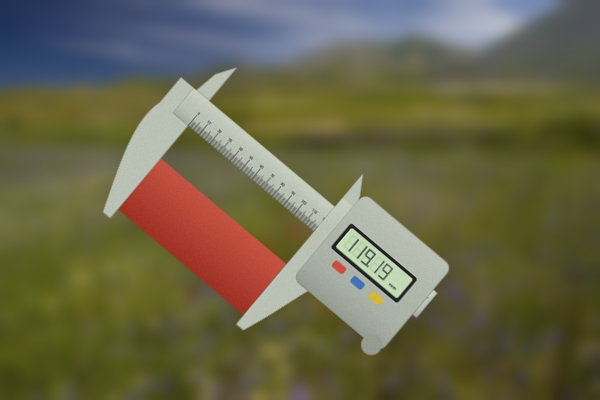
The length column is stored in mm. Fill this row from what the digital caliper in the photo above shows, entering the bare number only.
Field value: 119.19
